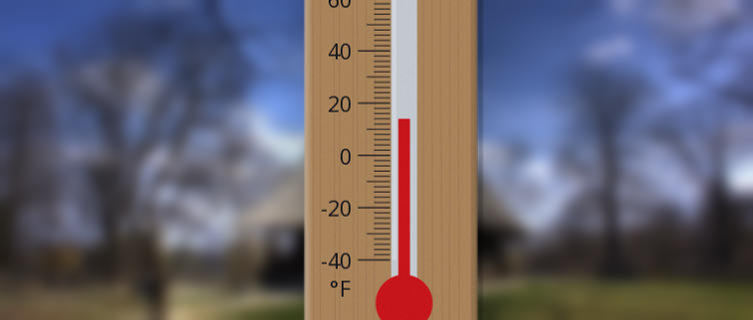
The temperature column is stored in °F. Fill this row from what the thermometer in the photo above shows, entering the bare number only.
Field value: 14
